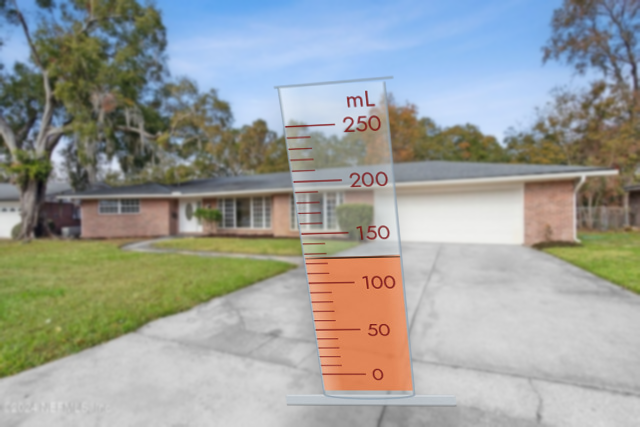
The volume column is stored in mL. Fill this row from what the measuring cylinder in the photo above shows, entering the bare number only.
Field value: 125
